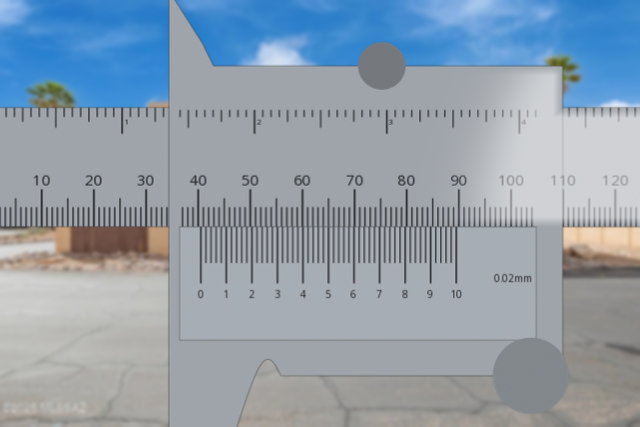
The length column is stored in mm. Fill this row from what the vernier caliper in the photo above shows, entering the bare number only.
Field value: 40.5
